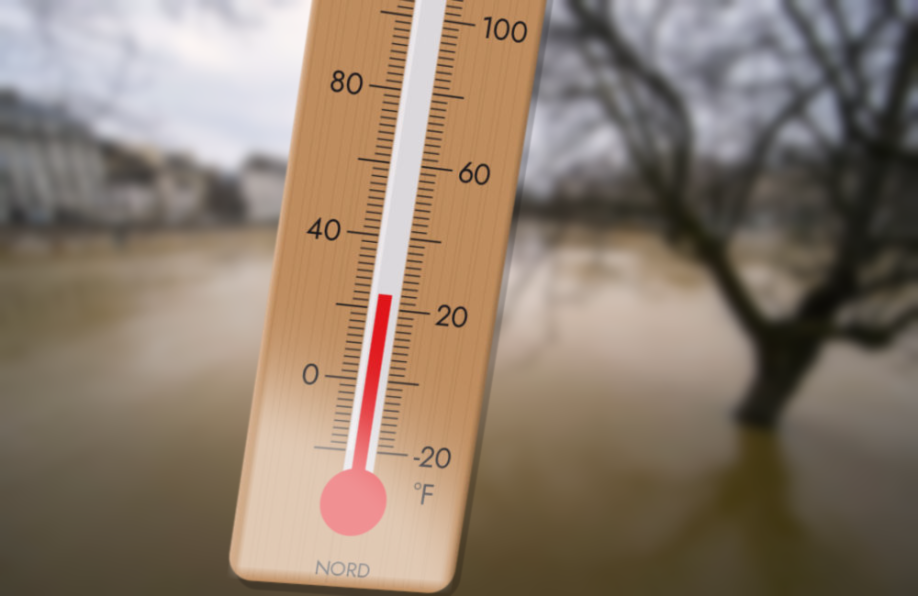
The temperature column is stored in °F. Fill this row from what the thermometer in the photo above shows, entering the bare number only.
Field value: 24
